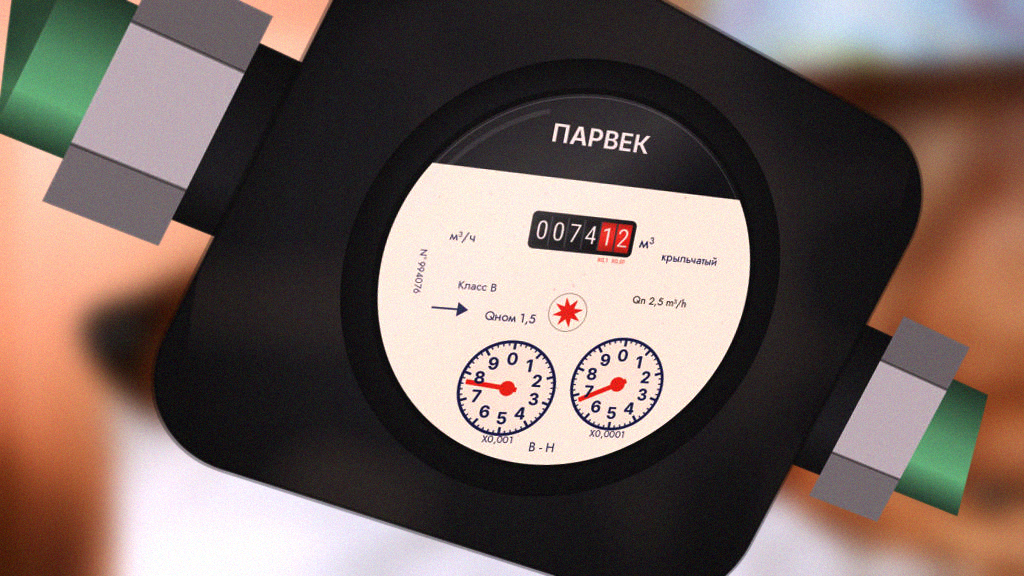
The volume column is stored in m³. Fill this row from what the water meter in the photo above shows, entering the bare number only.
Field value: 74.1276
